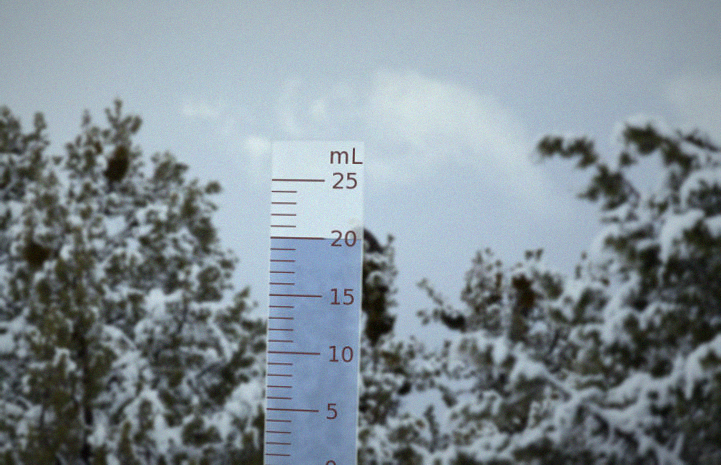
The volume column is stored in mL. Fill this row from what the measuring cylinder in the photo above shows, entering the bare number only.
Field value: 20
